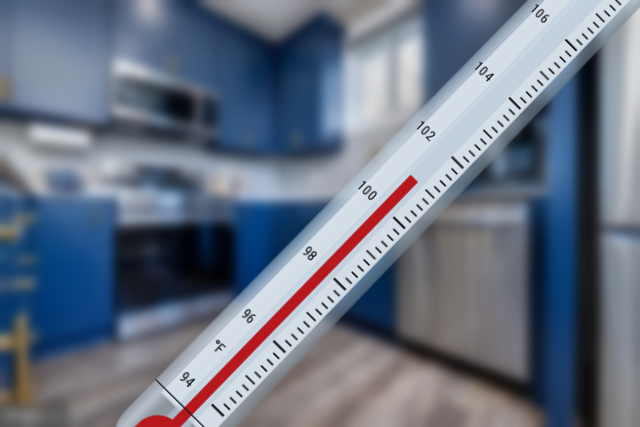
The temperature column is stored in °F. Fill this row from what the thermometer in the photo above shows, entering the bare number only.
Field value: 101
